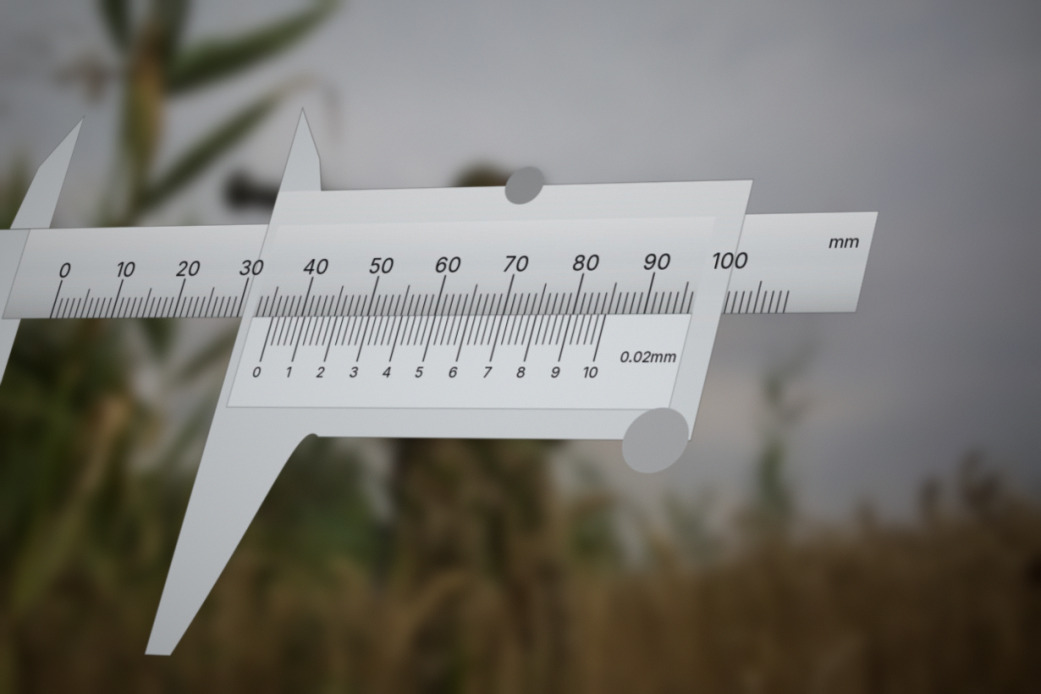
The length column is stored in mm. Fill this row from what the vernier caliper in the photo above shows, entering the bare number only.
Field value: 35.6
